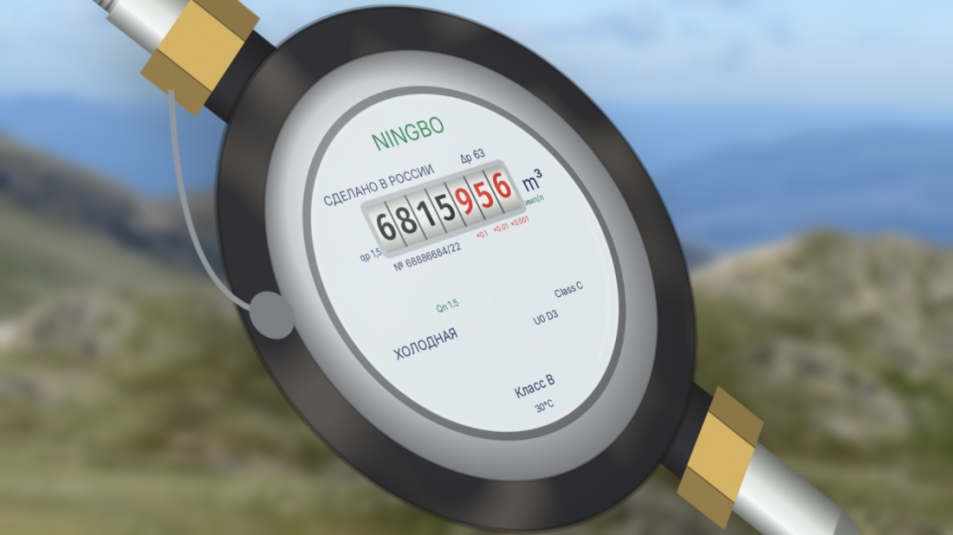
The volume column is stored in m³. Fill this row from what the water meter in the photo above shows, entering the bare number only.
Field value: 6815.956
